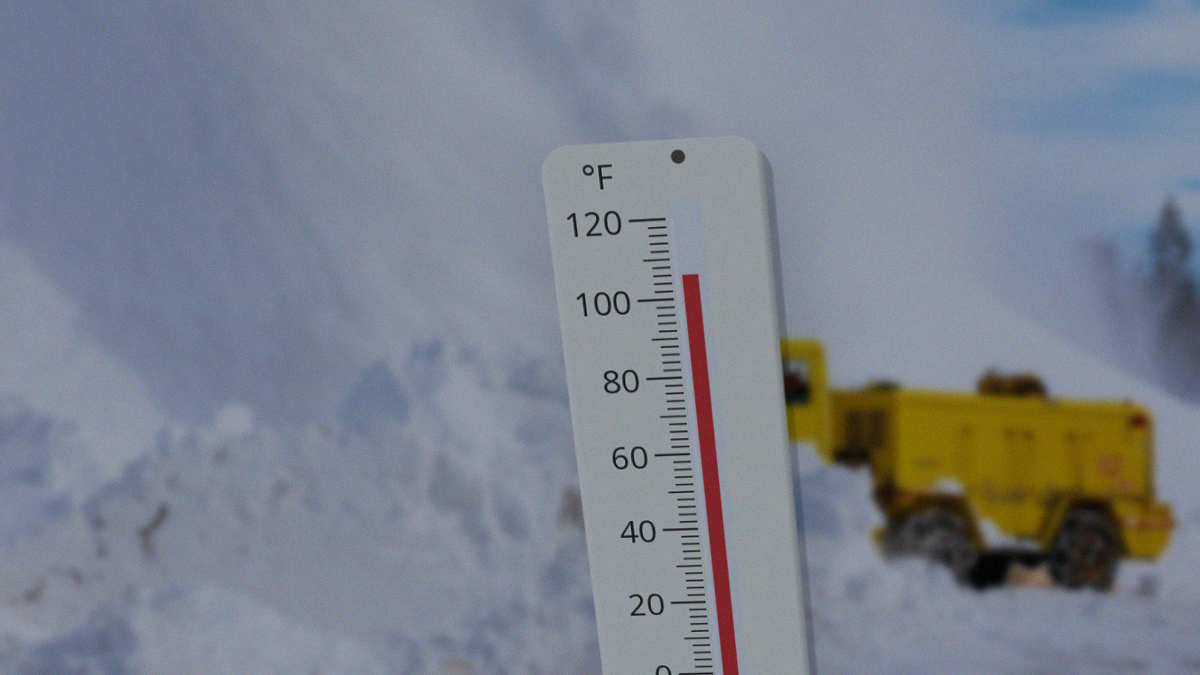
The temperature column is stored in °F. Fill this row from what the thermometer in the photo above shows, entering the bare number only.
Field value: 106
